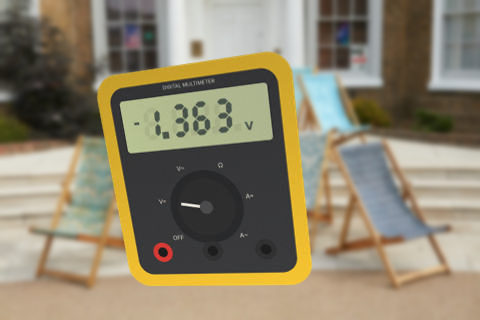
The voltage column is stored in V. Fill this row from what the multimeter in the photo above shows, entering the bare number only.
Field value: -1.363
